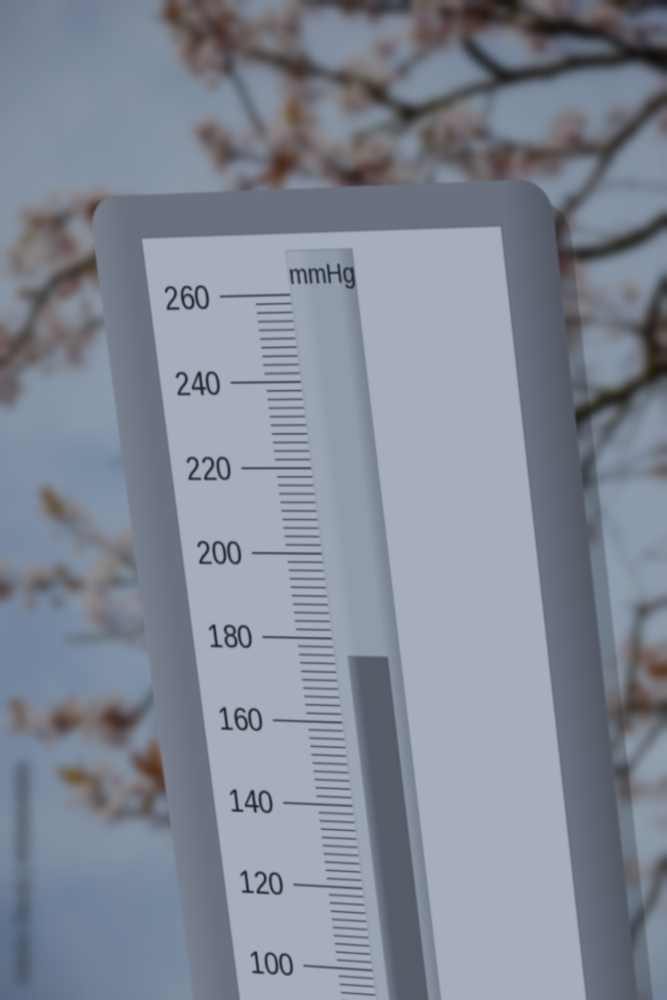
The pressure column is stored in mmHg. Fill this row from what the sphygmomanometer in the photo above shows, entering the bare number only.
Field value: 176
